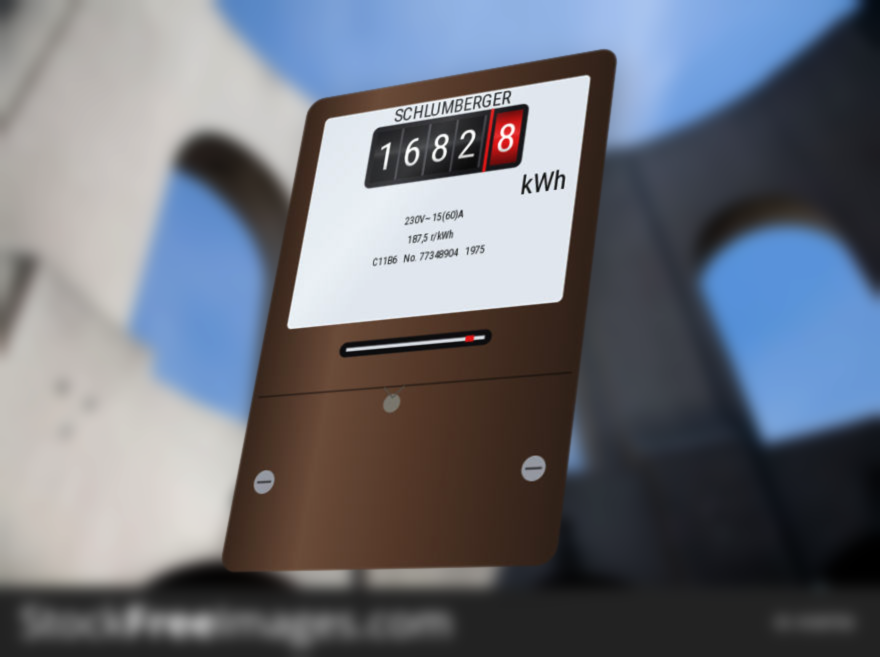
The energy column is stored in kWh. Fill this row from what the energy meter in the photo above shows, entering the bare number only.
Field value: 1682.8
